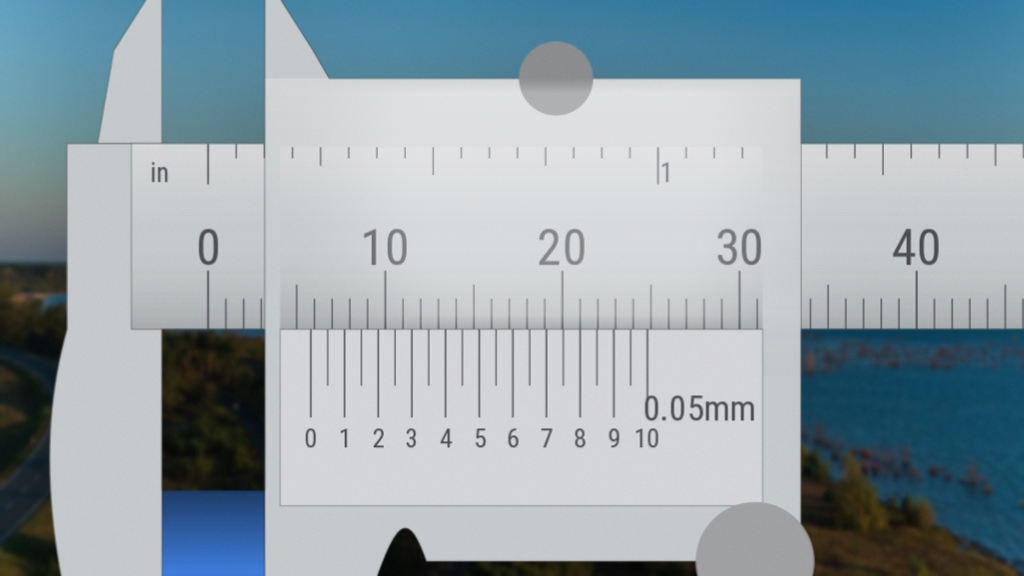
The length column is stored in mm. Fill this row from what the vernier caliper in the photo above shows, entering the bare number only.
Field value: 5.8
